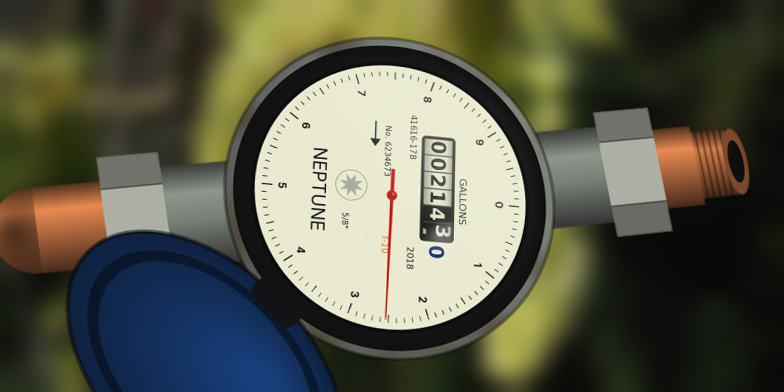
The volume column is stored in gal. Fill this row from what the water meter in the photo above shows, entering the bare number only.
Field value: 21432.5
